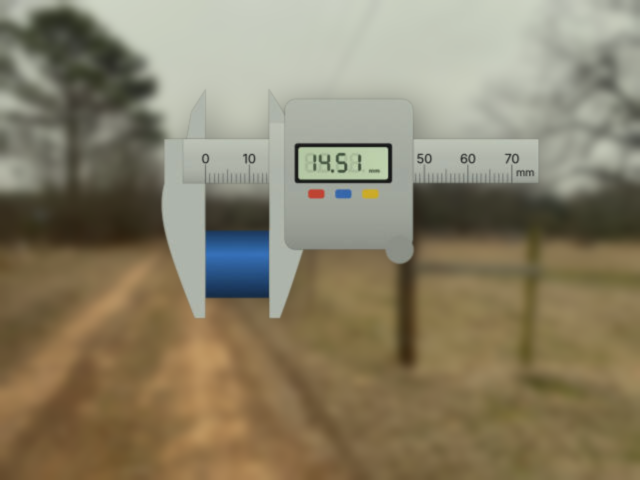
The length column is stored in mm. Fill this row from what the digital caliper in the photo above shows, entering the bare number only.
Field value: 14.51
